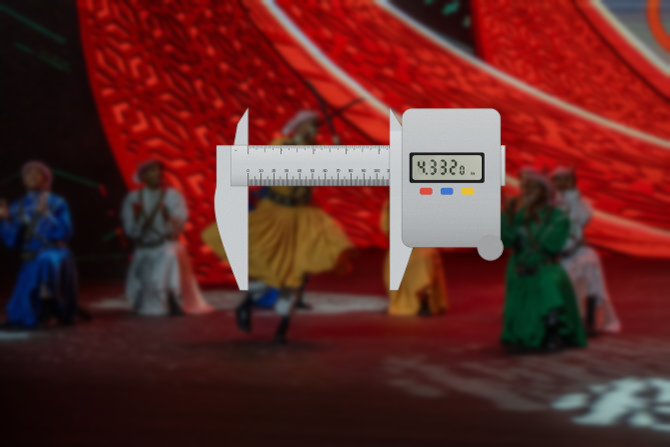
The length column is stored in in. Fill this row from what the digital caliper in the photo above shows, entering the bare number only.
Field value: 4.3320
